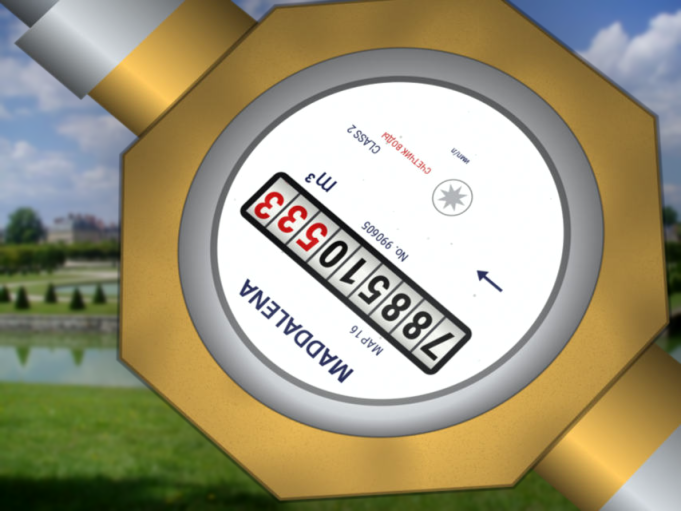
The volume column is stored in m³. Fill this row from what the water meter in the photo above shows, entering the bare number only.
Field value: 788510.533
